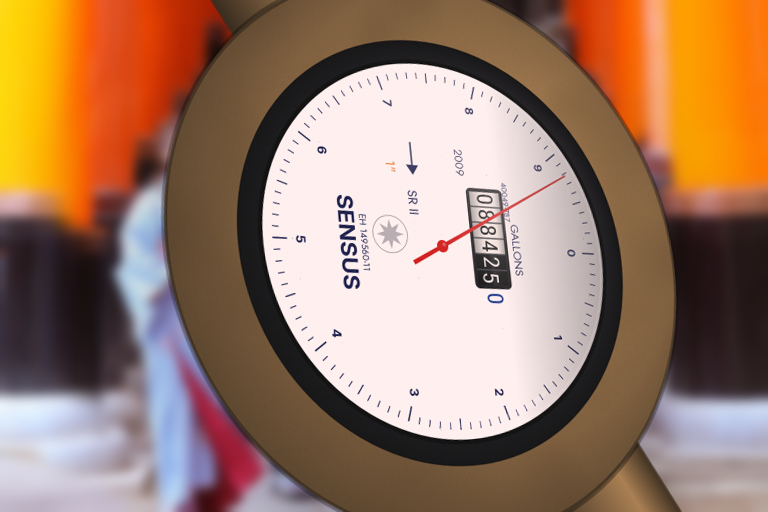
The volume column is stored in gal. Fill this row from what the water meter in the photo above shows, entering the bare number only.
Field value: 884249.2
